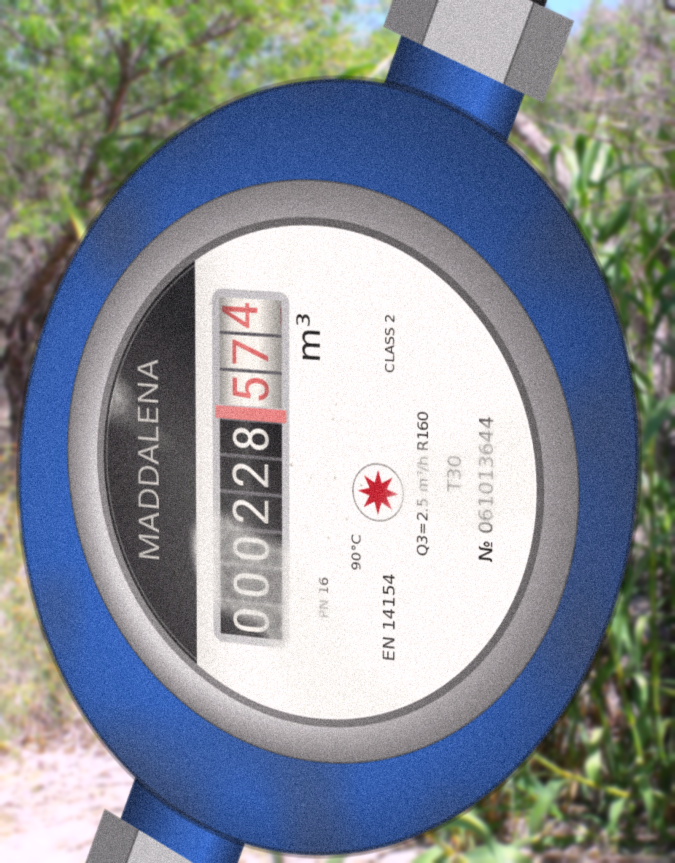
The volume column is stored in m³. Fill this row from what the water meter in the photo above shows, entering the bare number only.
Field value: 228.574
